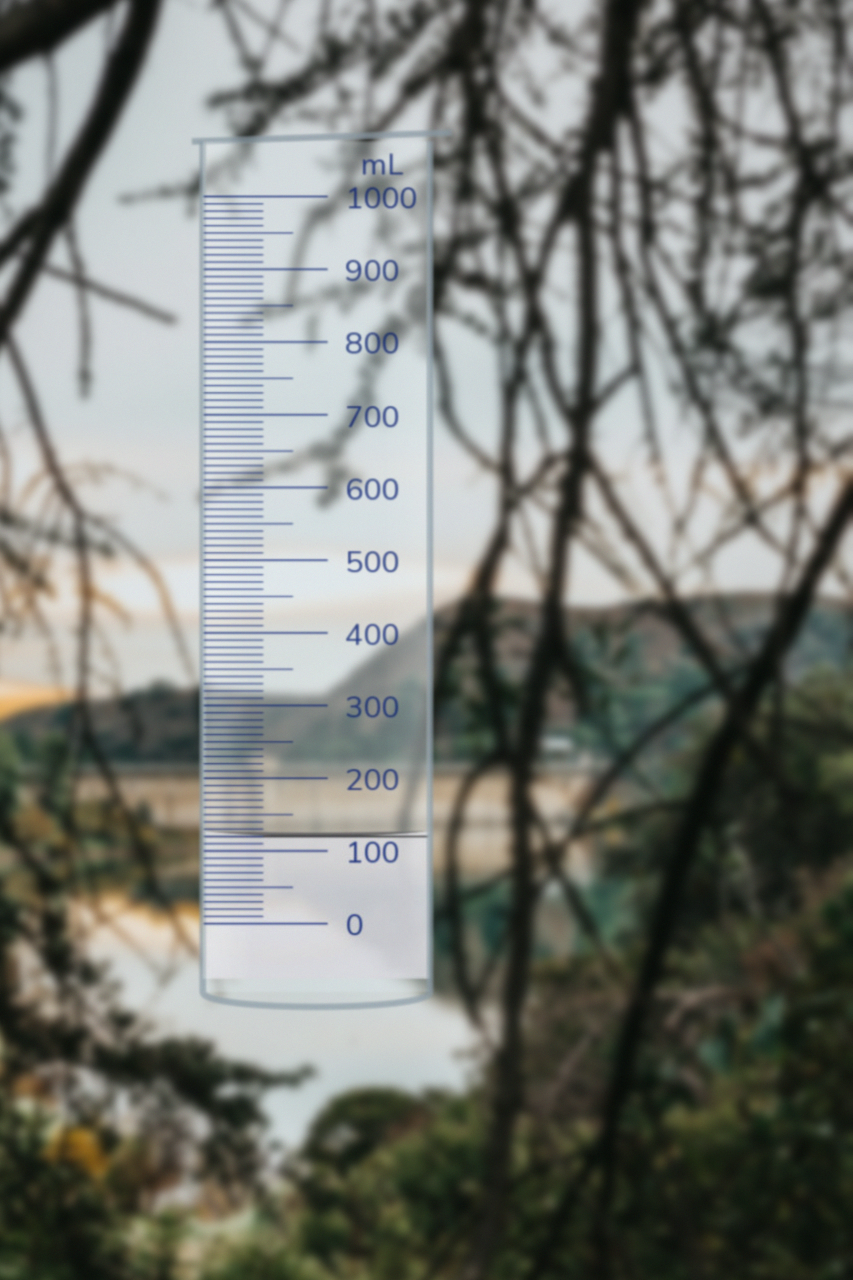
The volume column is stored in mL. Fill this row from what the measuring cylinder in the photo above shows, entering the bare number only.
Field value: 120
